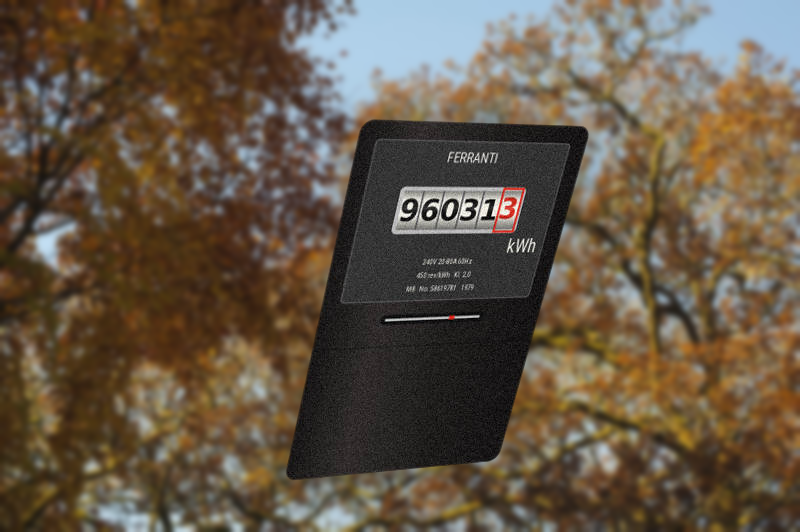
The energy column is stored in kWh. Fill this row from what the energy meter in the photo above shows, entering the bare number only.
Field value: 96031.3
